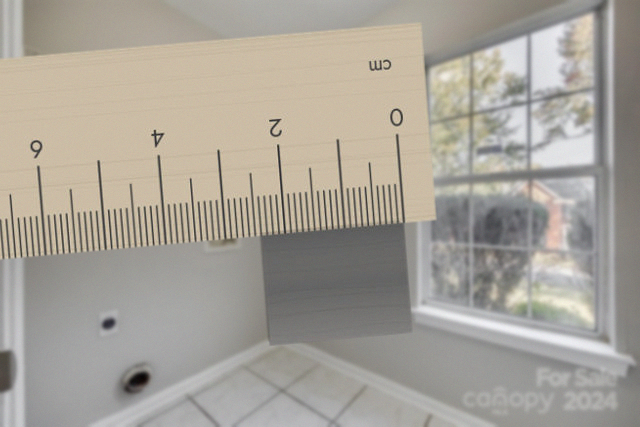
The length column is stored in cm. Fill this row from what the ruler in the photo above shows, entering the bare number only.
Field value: 2.4
